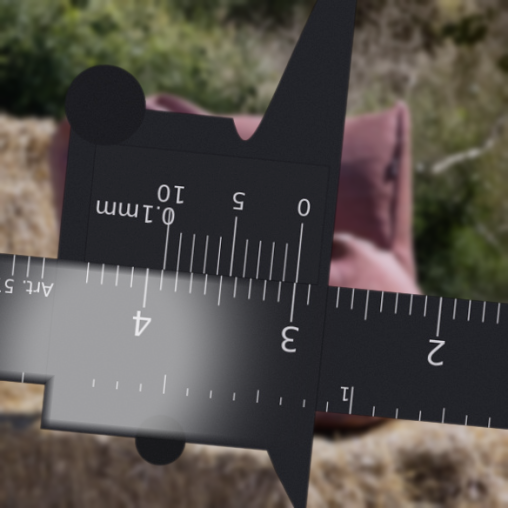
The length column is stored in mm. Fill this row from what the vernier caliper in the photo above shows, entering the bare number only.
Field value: 29.9
